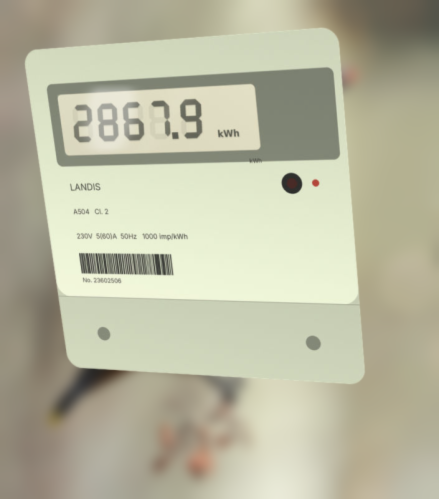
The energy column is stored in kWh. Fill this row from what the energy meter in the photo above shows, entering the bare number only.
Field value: 2867.9
